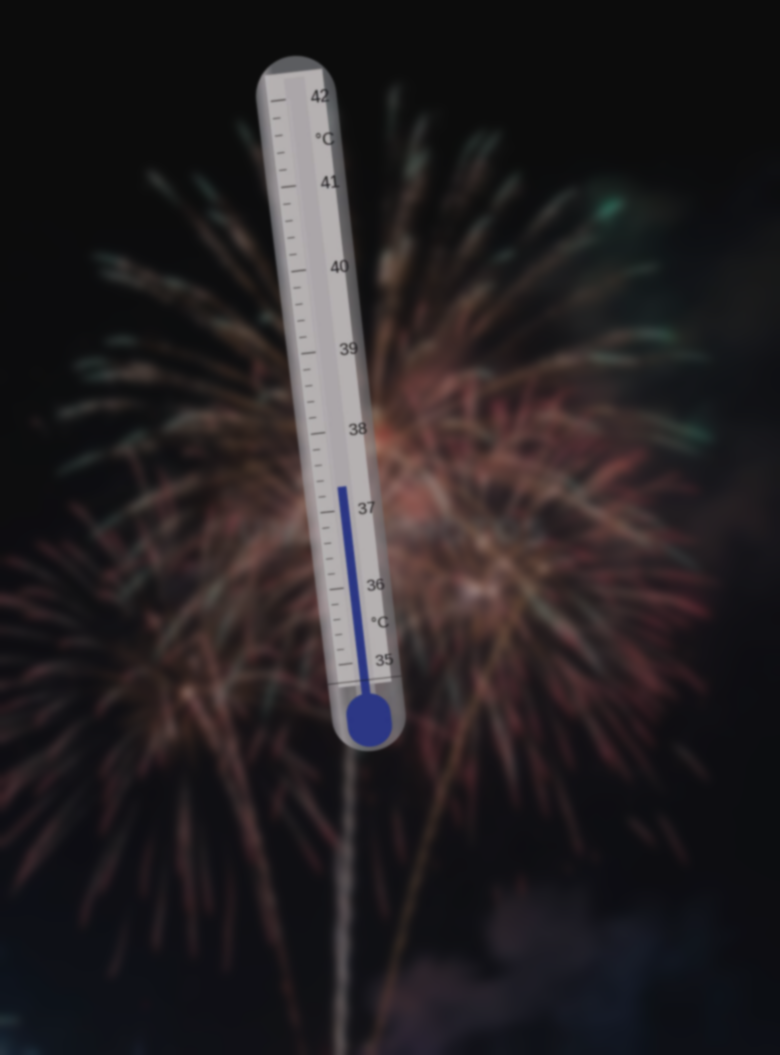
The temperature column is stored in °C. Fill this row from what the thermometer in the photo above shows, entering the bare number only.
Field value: 37.3
